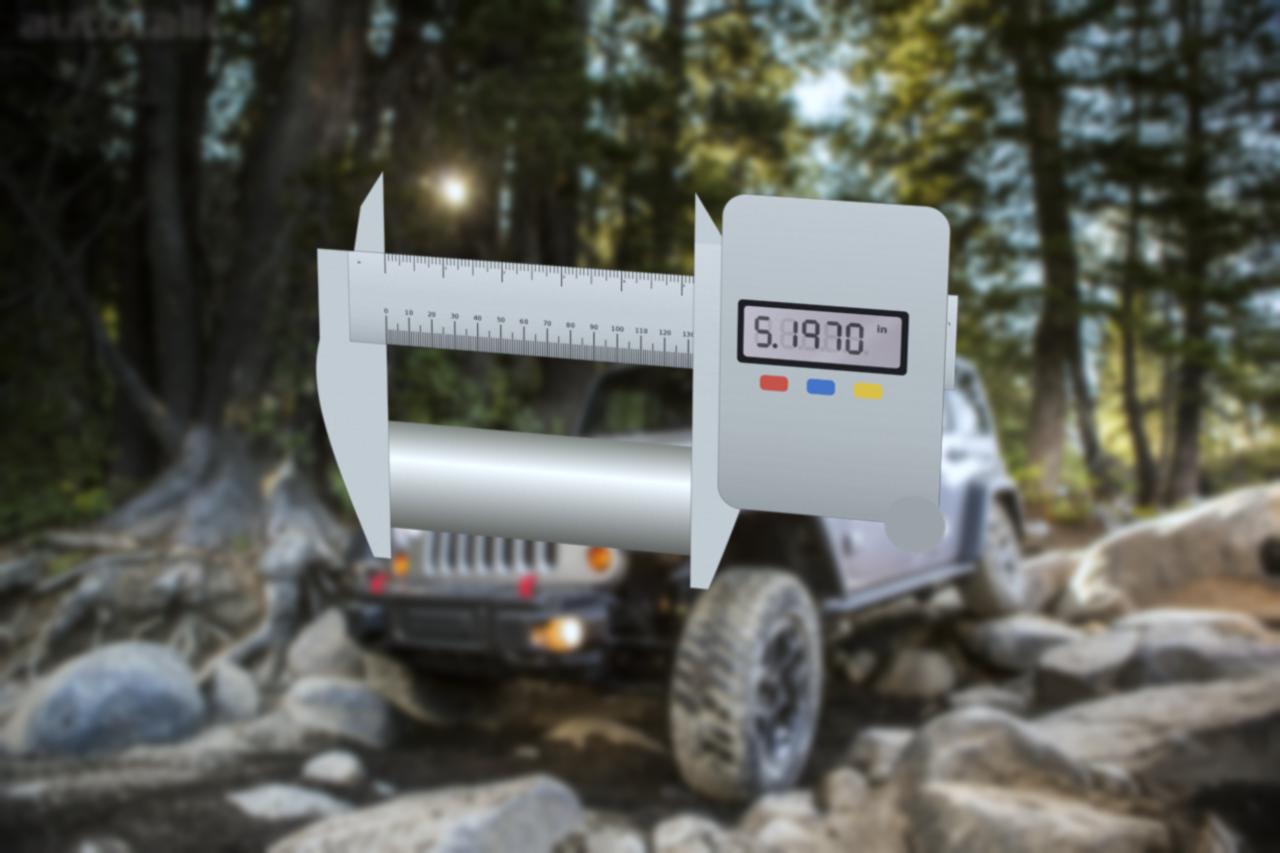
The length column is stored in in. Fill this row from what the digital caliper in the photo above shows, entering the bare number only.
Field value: 5.1970
